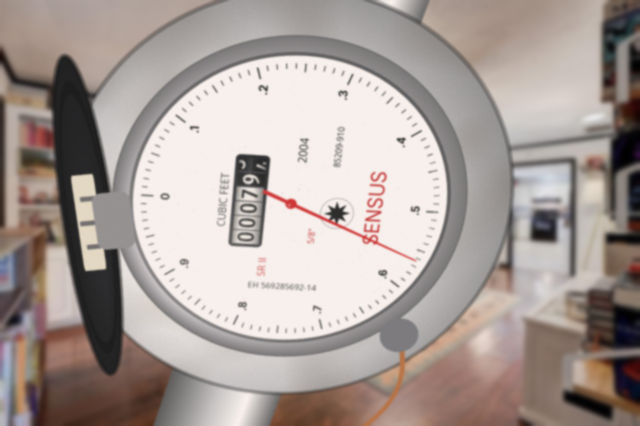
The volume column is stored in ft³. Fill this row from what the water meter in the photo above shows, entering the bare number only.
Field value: 793.56
